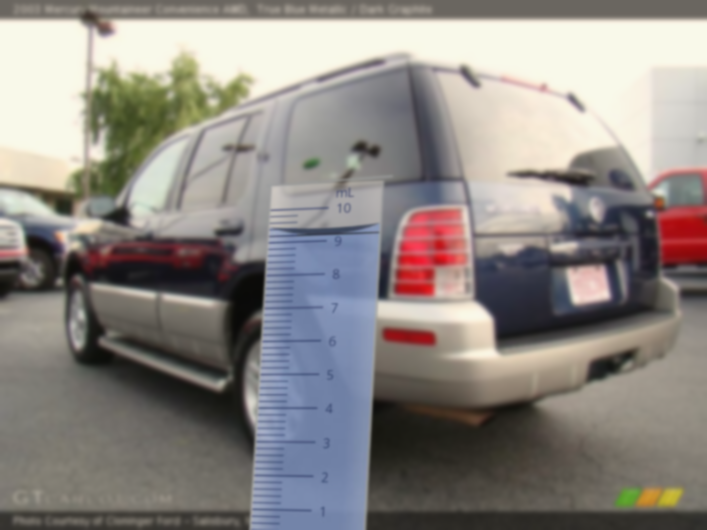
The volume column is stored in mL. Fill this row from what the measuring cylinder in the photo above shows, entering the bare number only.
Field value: 9.2
